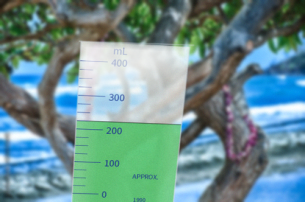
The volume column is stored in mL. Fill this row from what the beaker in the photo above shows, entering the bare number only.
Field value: 225
